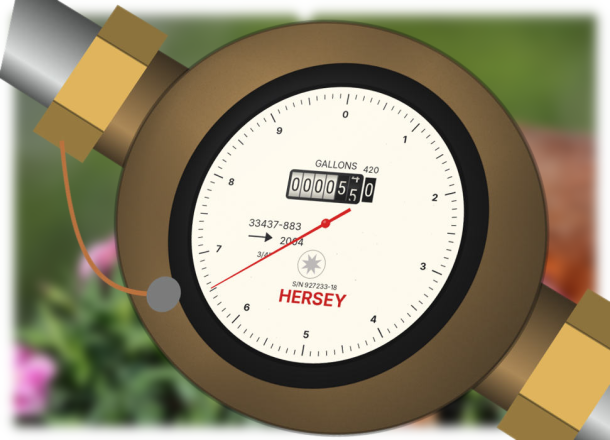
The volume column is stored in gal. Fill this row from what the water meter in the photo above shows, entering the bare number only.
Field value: 546.5
